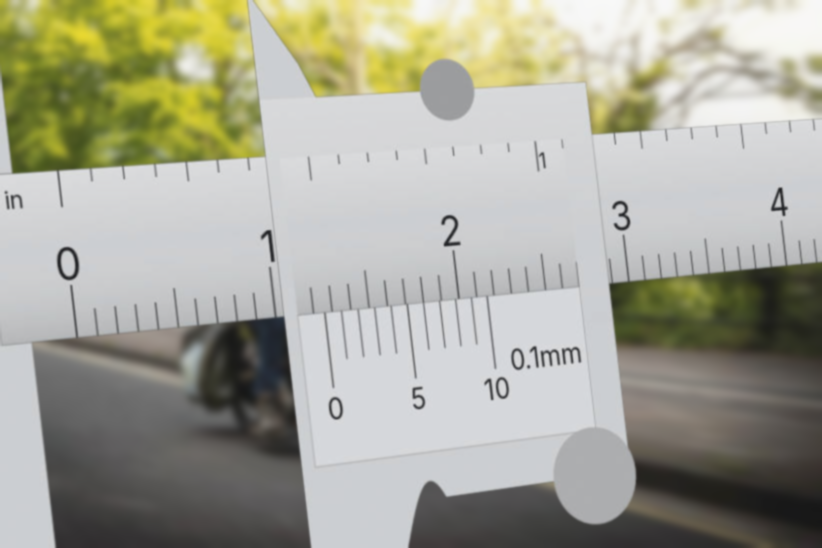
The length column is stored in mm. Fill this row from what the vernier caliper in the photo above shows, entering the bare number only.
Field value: 12.6
